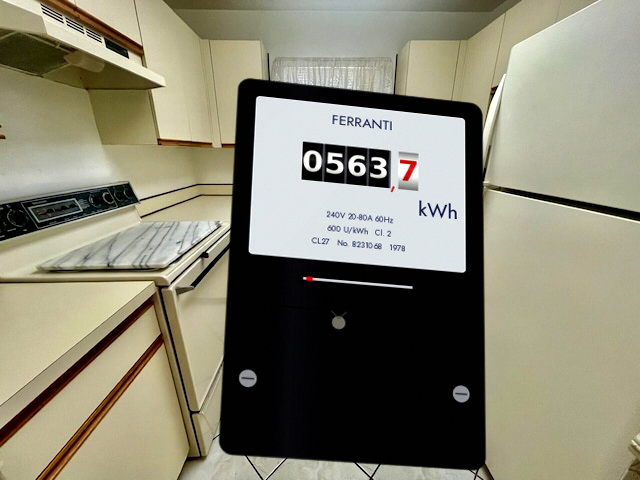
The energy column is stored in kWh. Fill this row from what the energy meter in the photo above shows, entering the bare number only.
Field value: 563.7
